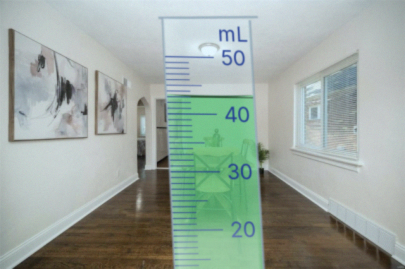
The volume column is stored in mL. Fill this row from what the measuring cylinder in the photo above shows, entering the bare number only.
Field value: 43
